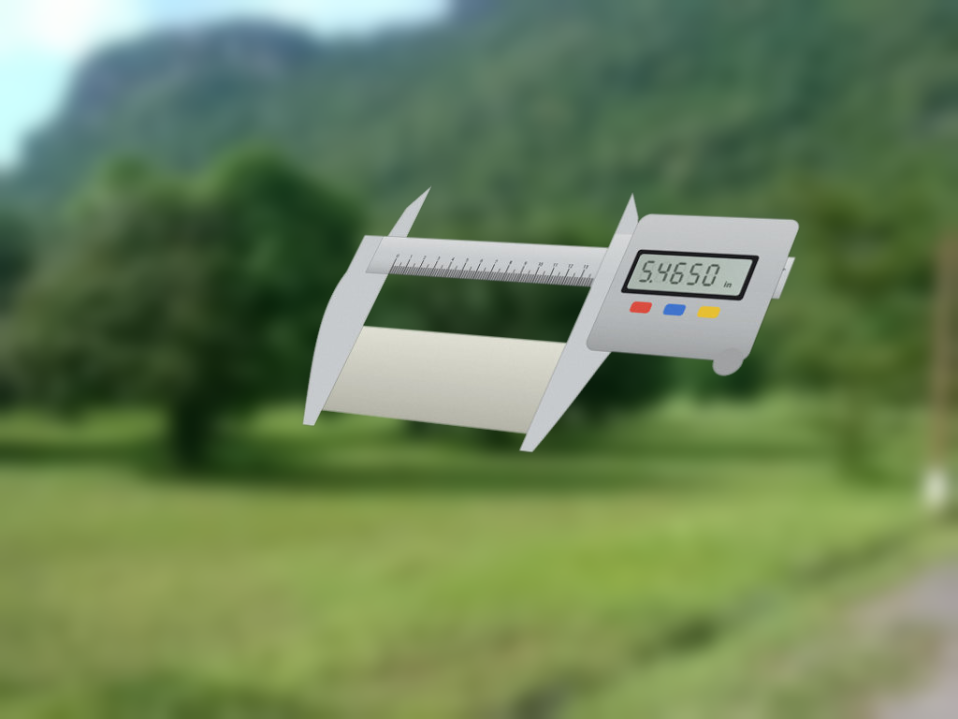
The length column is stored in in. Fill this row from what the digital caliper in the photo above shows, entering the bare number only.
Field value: 5.4650
